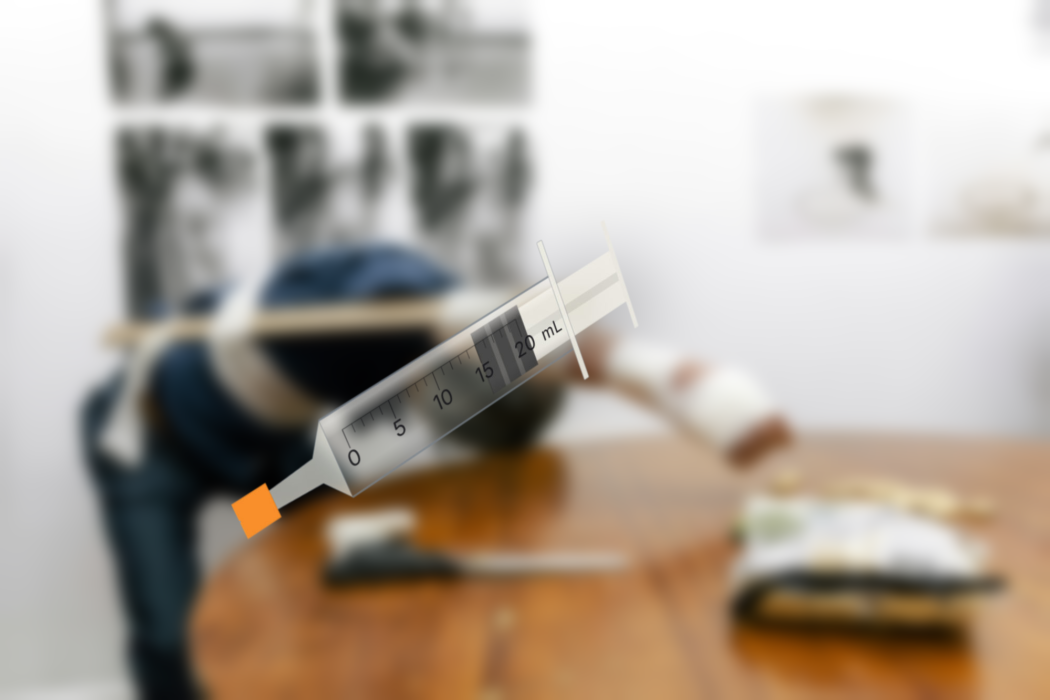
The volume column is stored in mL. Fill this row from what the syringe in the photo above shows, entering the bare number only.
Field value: 15
